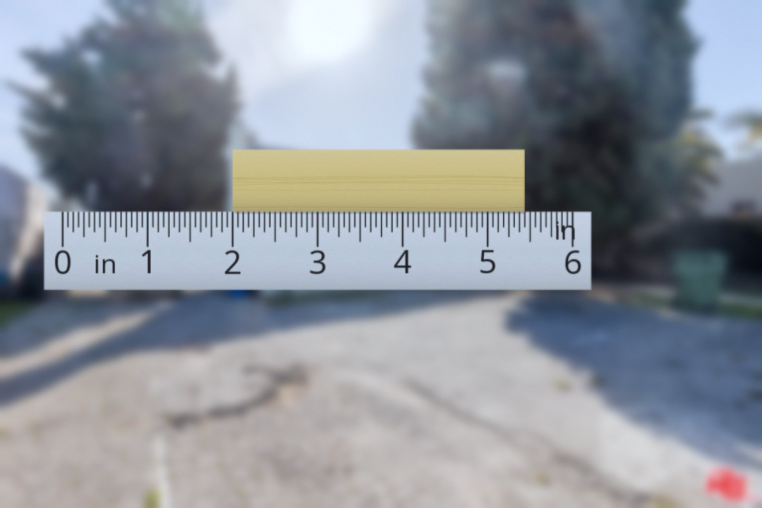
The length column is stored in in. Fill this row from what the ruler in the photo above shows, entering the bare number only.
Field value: 3.4375
